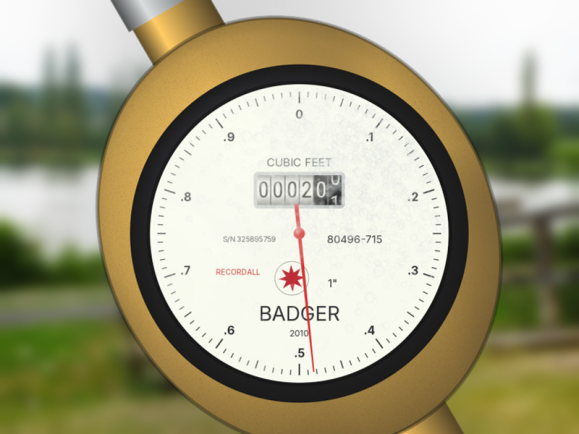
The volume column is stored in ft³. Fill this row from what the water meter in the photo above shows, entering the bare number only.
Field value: 200.48
